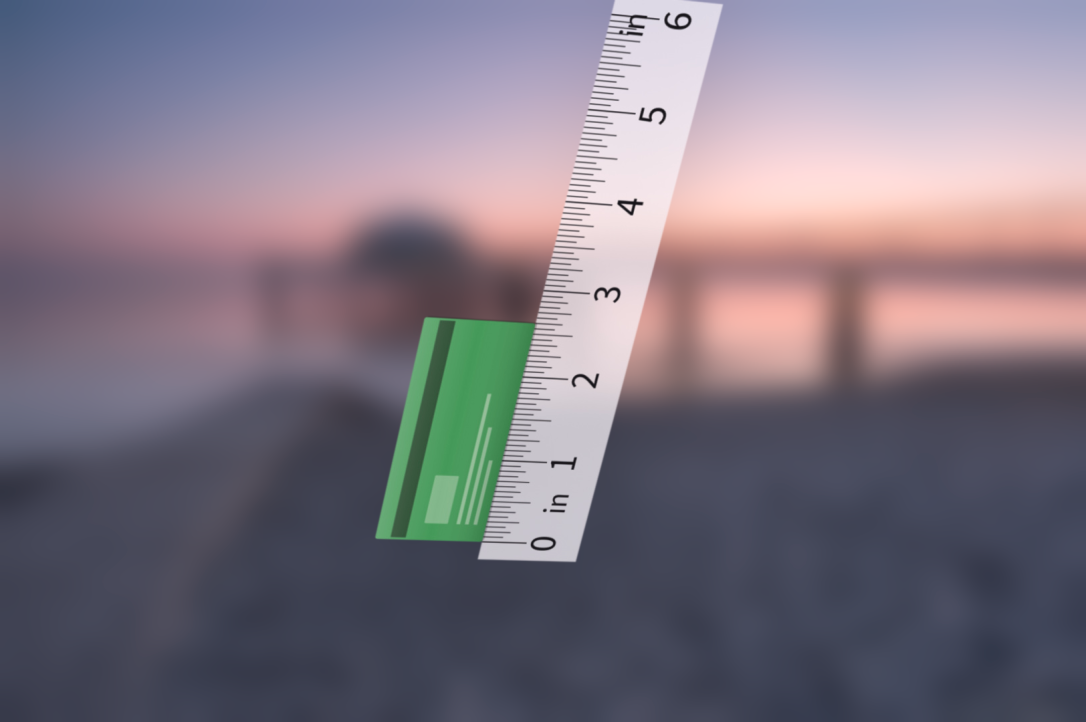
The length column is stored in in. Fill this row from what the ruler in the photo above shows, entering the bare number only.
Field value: 2.625
